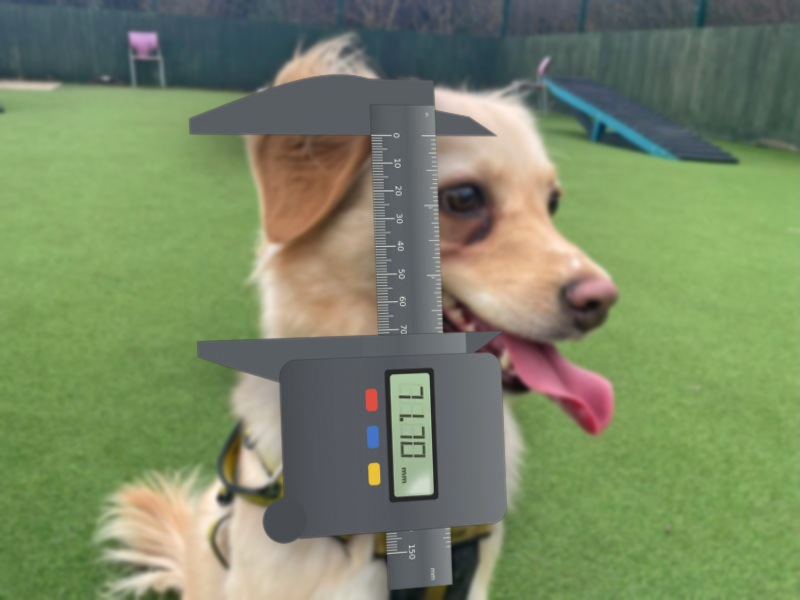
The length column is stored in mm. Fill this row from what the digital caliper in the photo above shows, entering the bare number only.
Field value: 71.70
